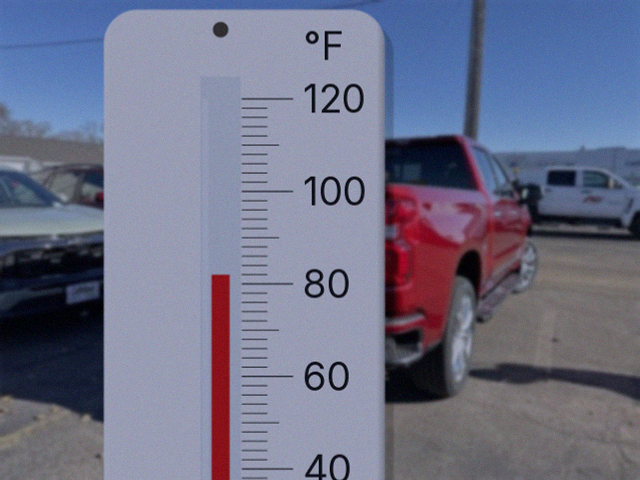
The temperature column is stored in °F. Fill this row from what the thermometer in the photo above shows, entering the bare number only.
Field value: 82
